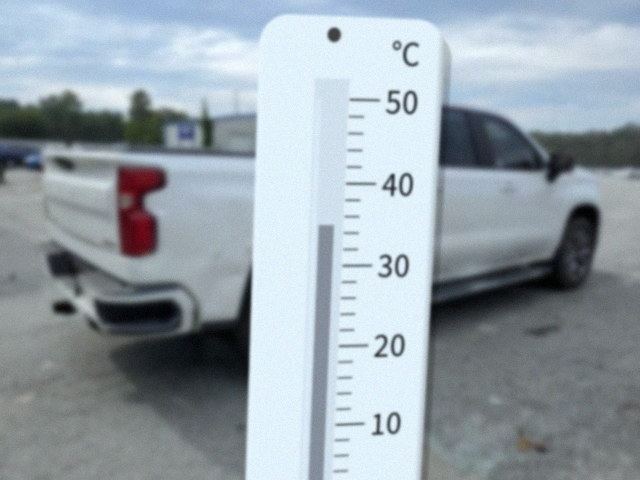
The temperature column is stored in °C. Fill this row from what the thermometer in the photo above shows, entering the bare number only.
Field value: 35
